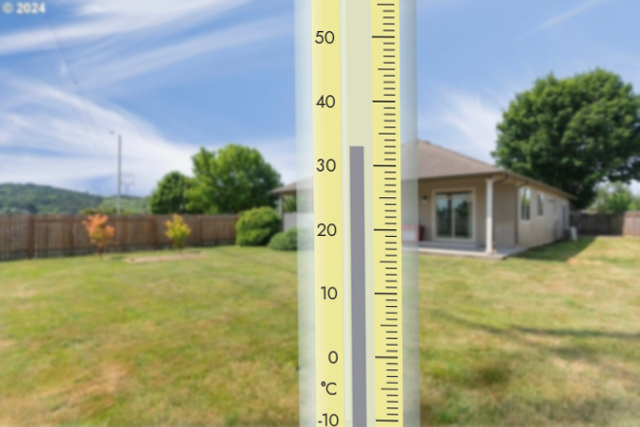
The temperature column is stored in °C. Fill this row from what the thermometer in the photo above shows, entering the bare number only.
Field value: 33
